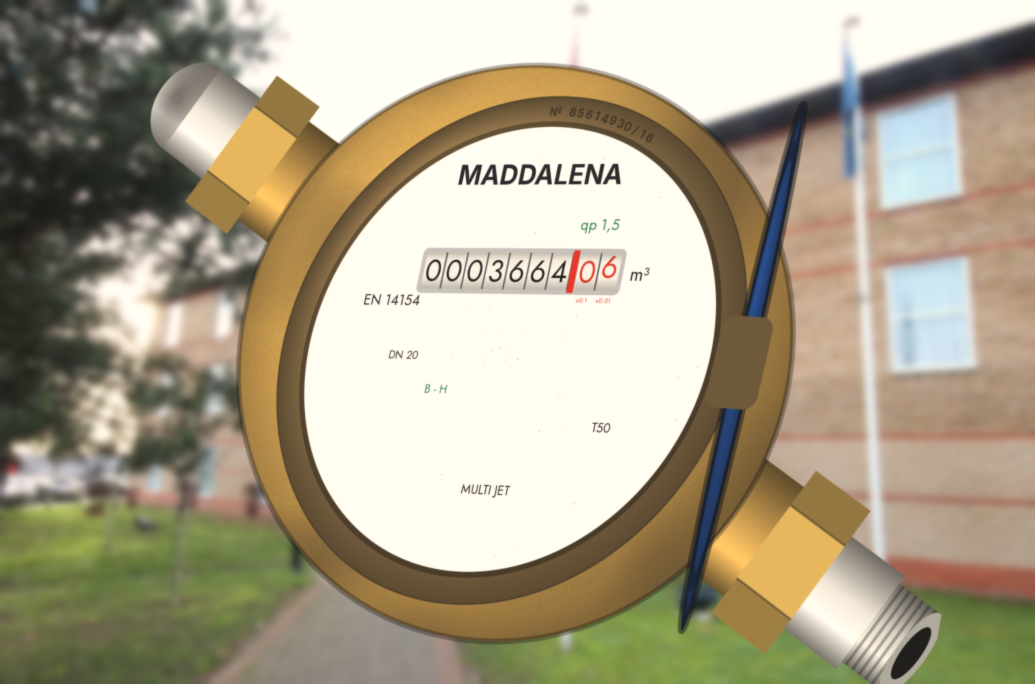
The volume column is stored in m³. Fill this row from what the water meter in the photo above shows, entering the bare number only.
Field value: 3664.06
